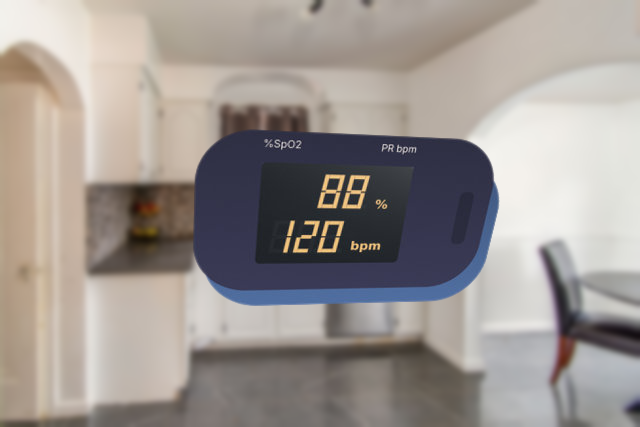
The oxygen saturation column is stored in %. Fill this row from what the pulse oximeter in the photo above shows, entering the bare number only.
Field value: 88
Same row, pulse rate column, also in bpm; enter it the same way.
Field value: 120
